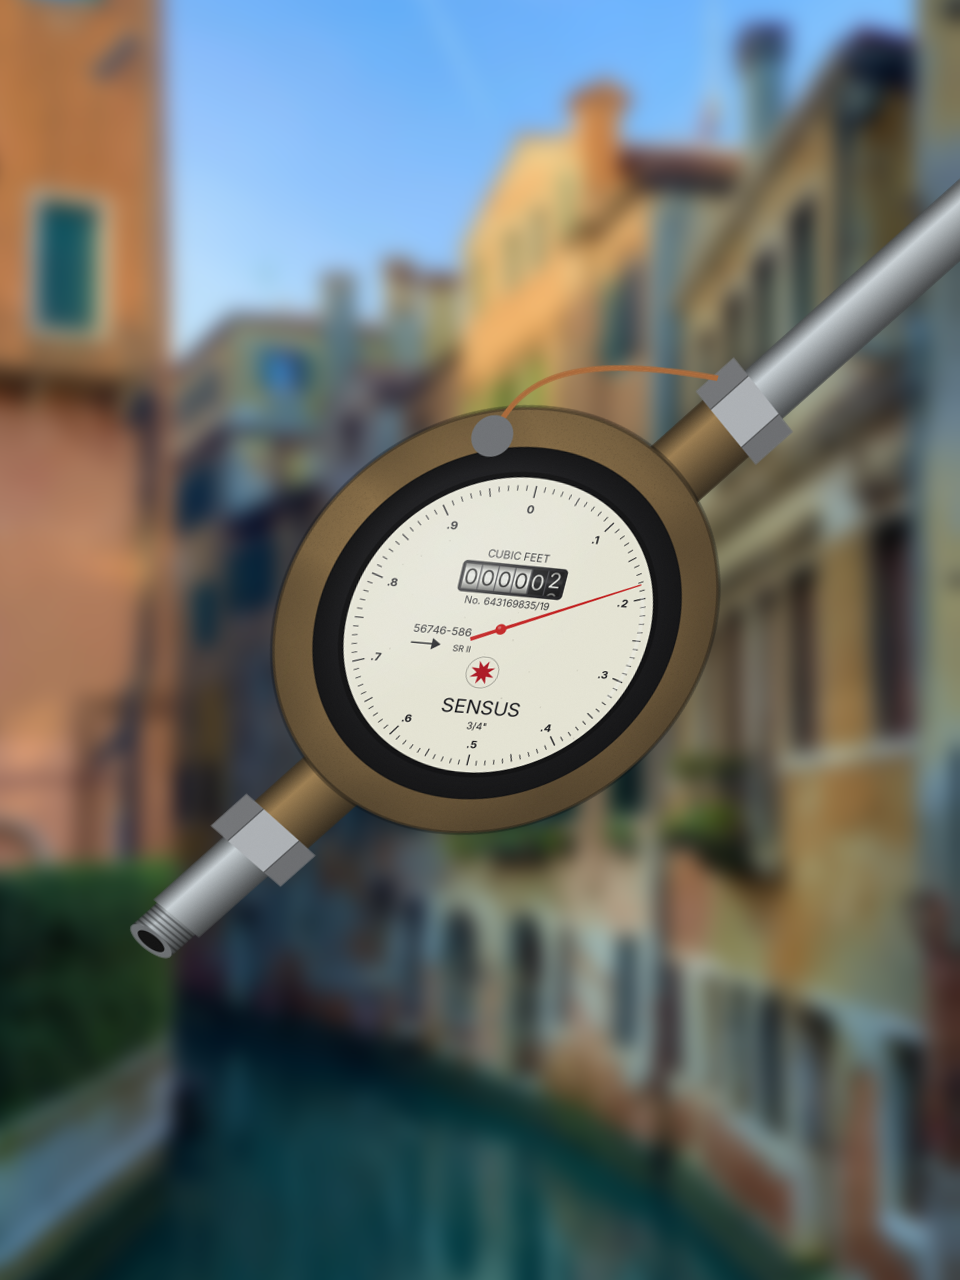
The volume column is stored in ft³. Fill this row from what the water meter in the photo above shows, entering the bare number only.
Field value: 2.18
